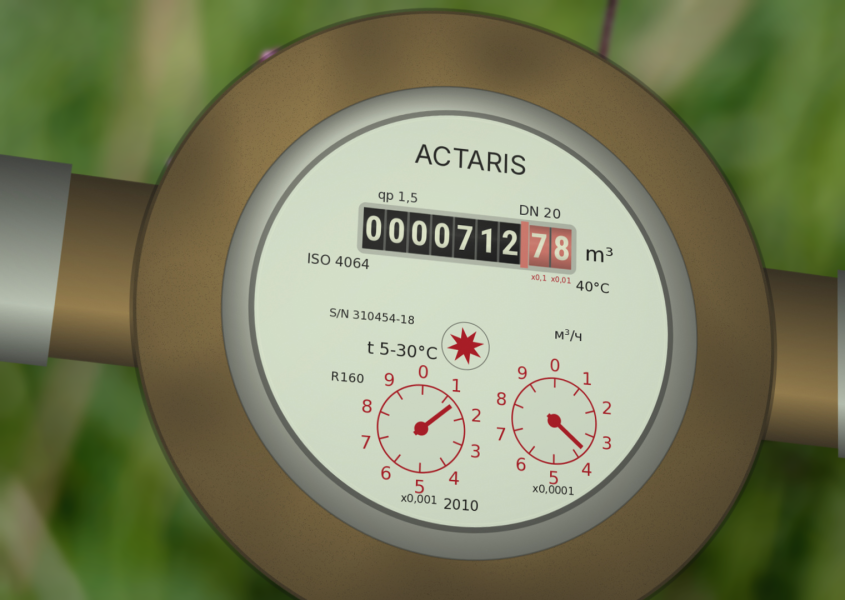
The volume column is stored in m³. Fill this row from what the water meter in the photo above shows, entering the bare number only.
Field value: 712.7813
